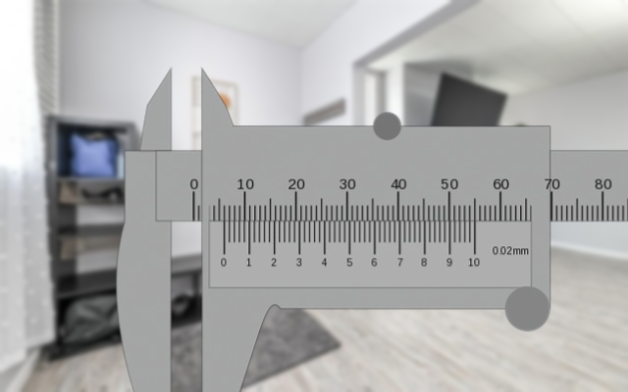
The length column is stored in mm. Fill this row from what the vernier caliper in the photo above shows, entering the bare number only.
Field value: 6.0
